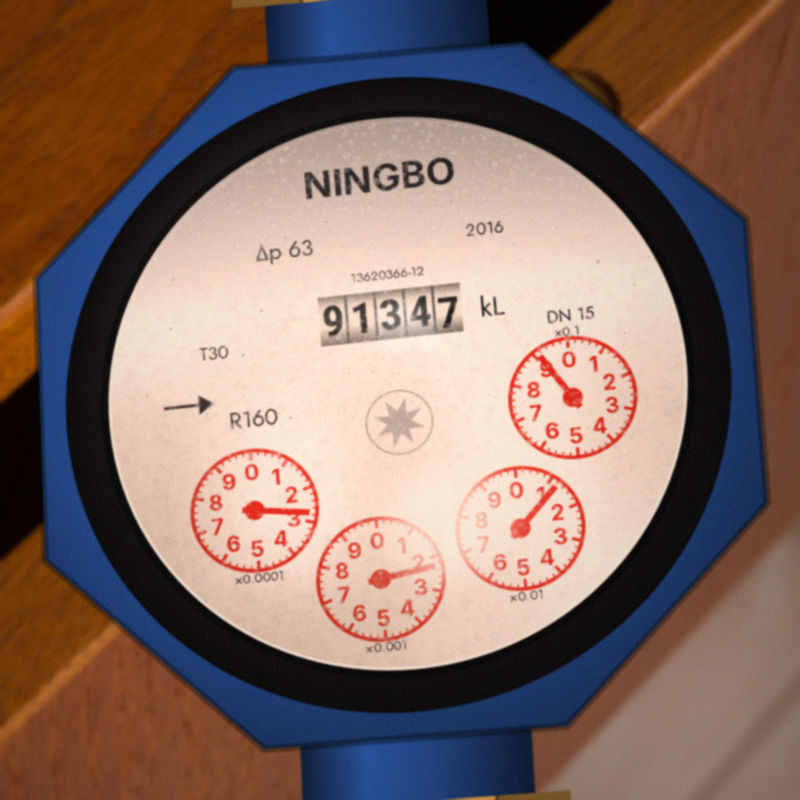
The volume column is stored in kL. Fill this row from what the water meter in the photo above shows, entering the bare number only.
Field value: 91346.9122
